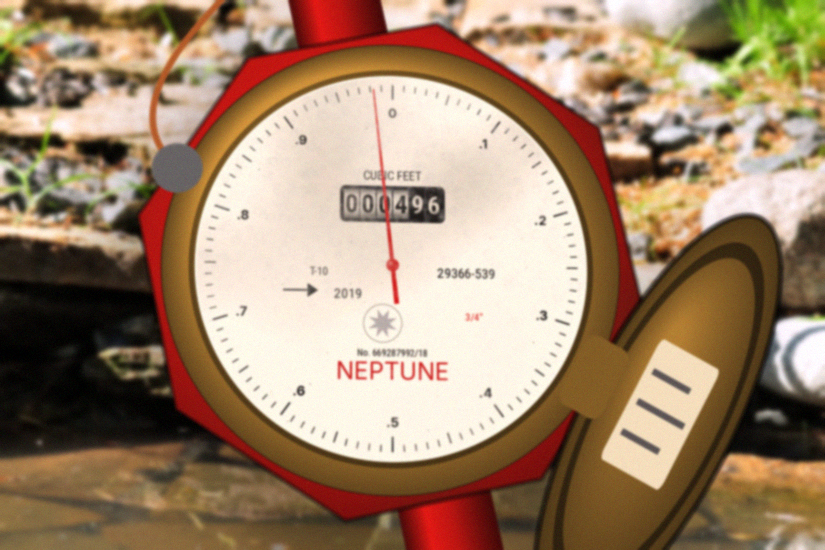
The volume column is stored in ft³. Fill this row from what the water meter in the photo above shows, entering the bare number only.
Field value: 495.98
